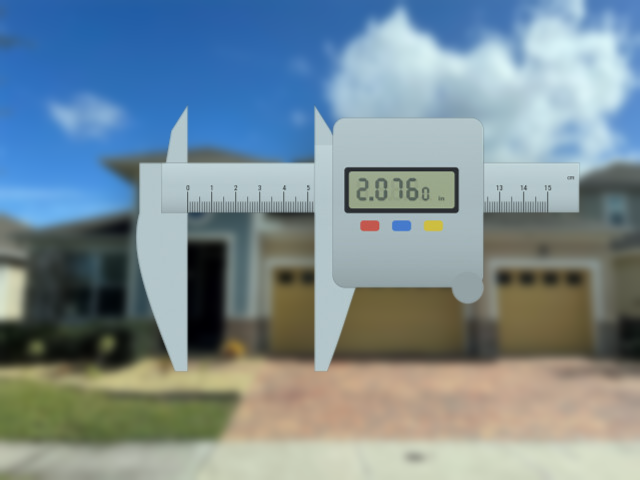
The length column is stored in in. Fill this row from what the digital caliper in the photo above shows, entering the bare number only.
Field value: 2.0760
